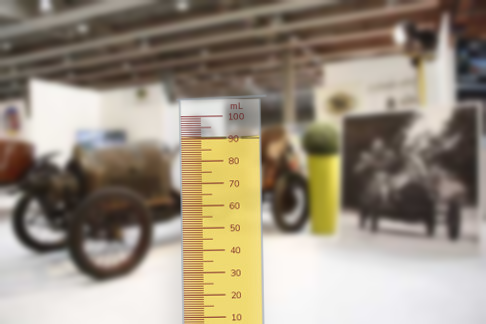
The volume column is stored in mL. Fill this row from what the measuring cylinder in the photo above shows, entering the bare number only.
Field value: 90
